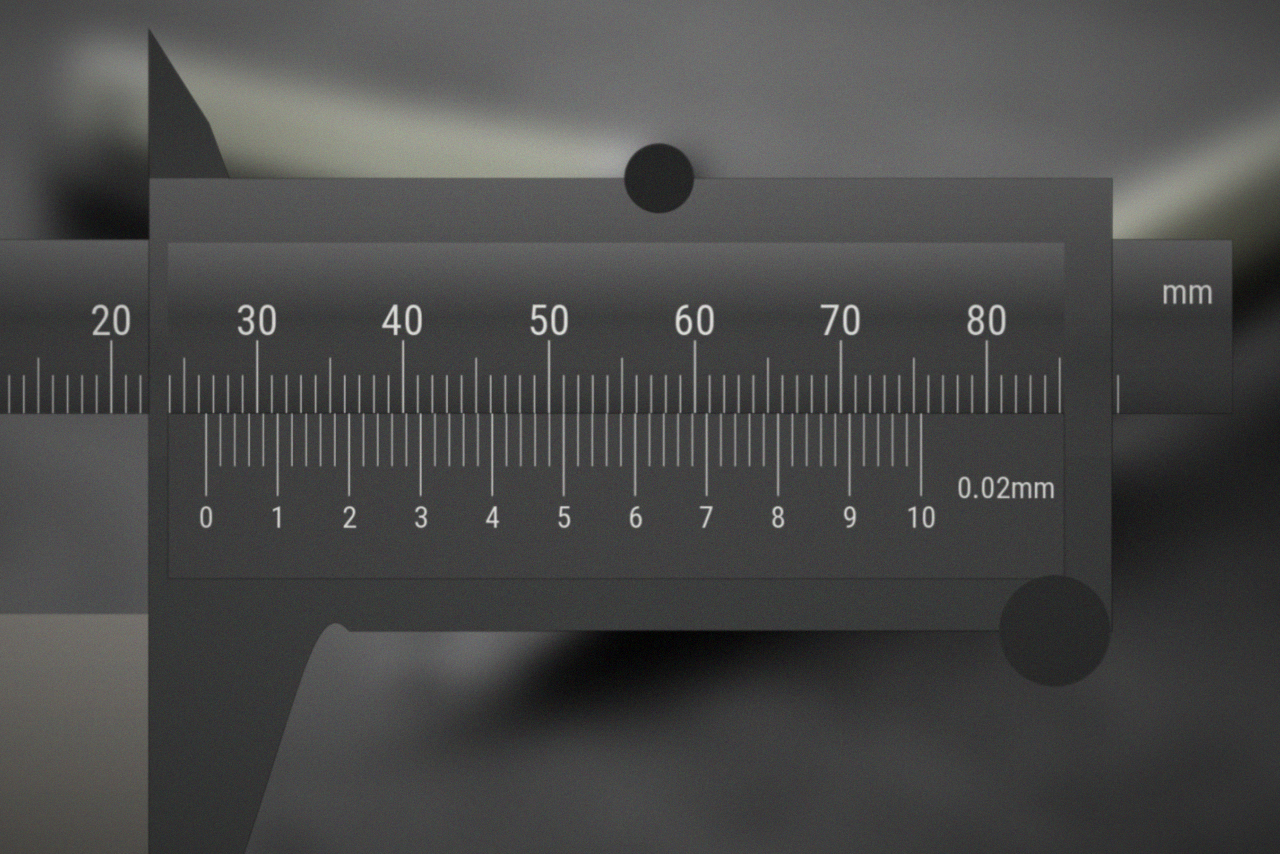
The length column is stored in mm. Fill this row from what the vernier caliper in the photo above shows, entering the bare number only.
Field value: 26.5
